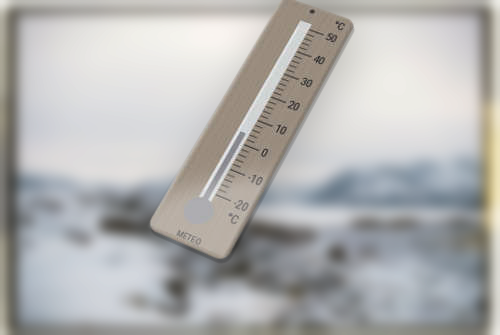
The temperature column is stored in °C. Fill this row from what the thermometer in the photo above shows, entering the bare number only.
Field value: 4
